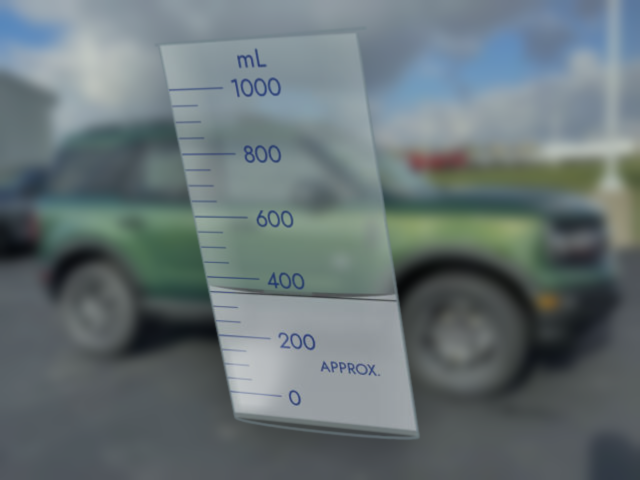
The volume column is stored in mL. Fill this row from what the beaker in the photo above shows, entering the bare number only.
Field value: 350
